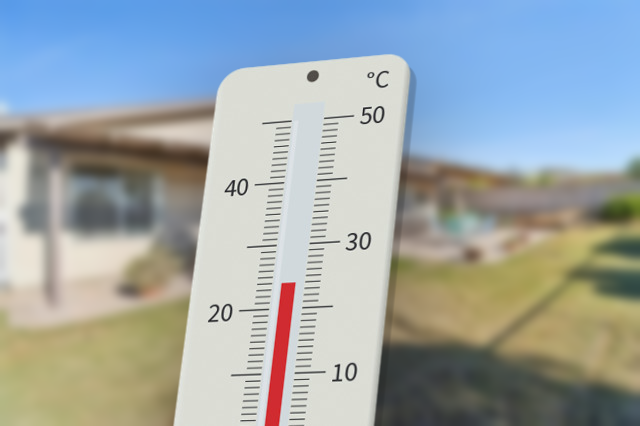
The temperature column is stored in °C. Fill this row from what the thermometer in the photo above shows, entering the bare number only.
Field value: 24
